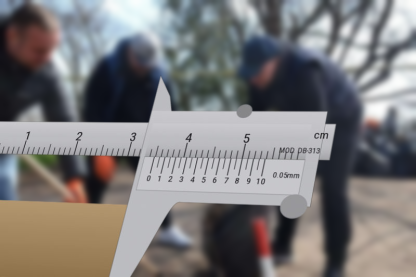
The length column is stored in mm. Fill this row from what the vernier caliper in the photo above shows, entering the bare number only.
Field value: 34.8
